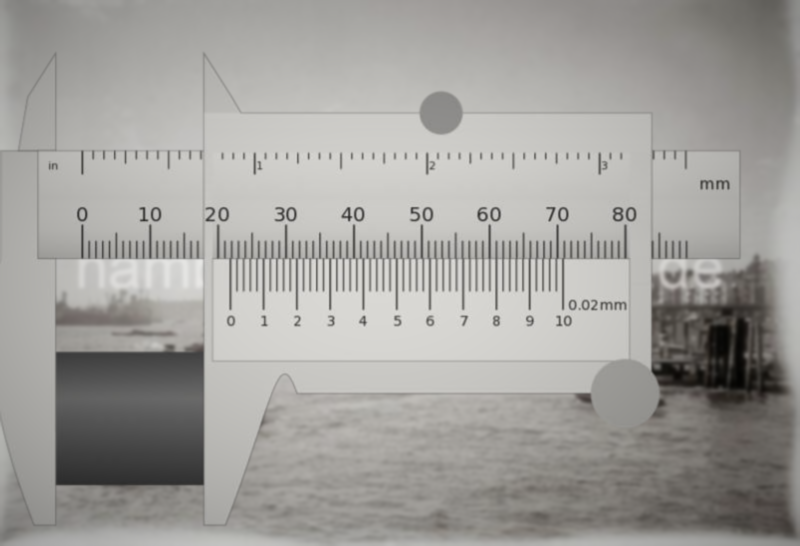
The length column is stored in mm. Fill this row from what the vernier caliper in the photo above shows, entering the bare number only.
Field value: 21.8
